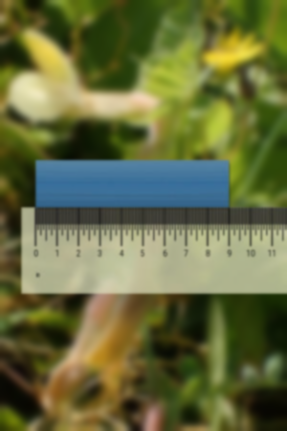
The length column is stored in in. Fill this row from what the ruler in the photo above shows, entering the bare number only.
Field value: 9
